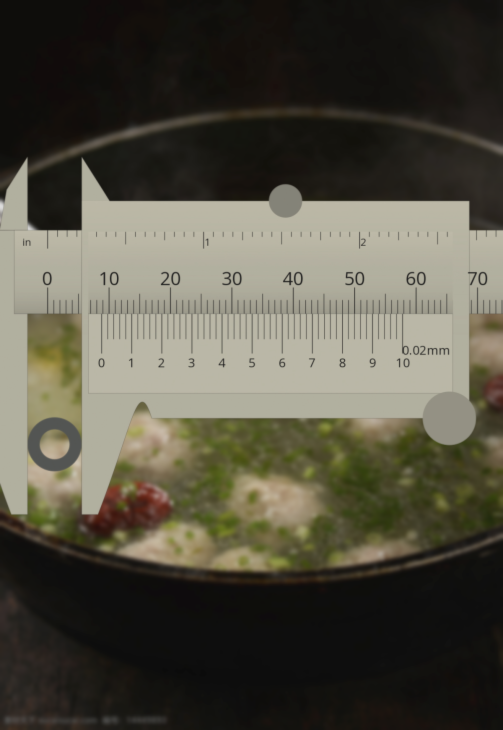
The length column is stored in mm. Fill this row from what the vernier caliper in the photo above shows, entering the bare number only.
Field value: 8.8
